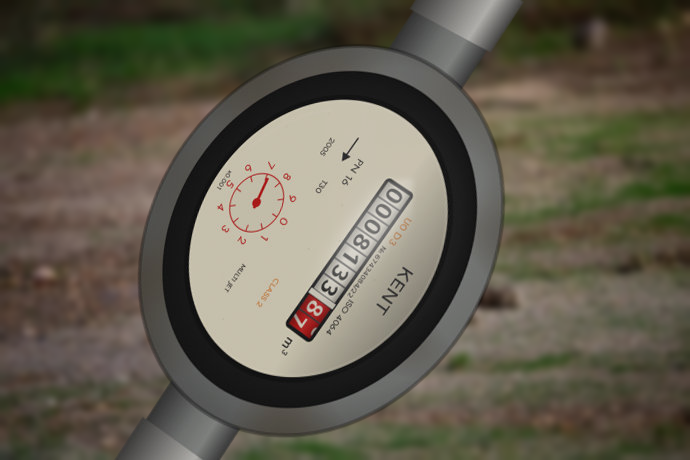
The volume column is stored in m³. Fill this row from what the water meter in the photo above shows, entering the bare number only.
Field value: 8133.867
